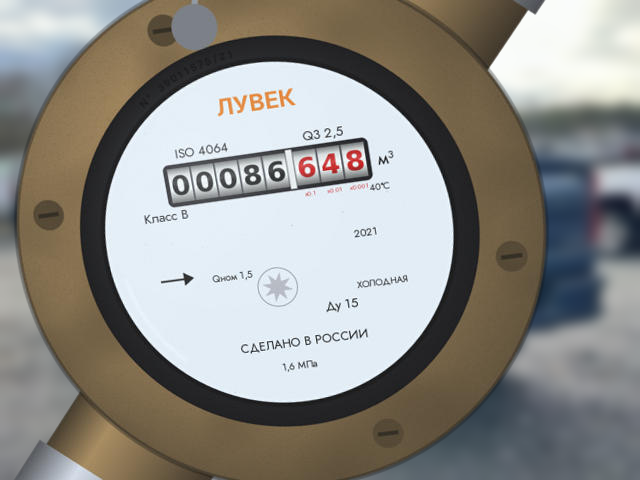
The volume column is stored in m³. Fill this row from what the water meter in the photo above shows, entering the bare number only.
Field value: 86.648
